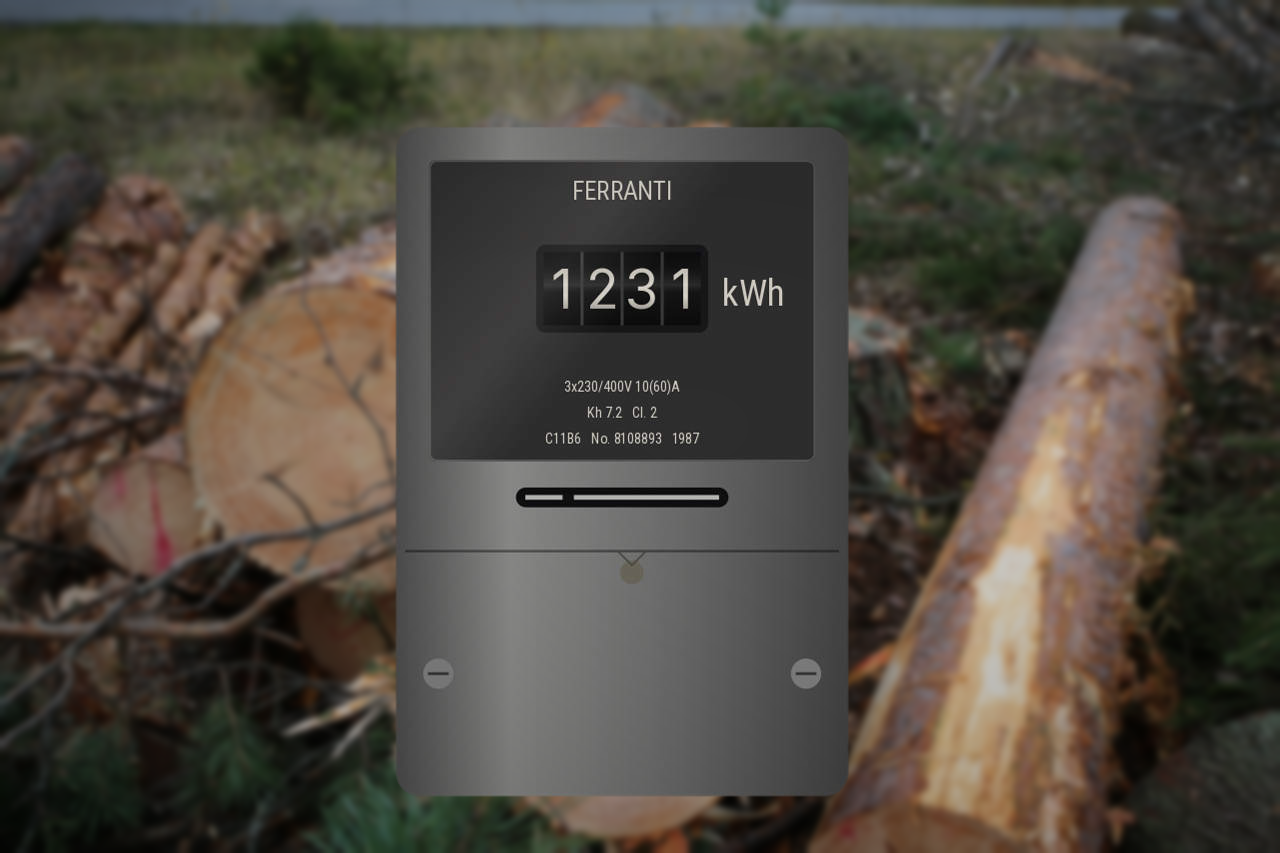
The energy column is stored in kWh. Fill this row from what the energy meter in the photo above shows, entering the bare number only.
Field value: 1231
